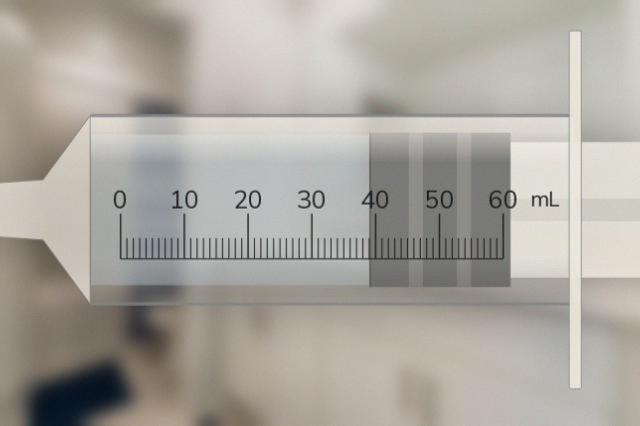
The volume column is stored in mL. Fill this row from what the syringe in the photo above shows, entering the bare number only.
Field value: 39
